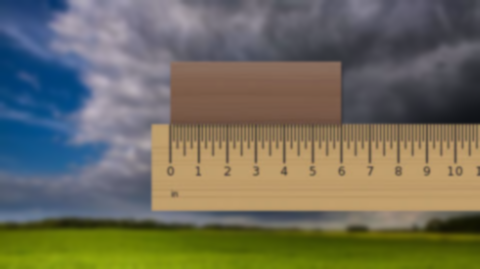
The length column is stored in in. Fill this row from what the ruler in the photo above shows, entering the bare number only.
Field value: 6
